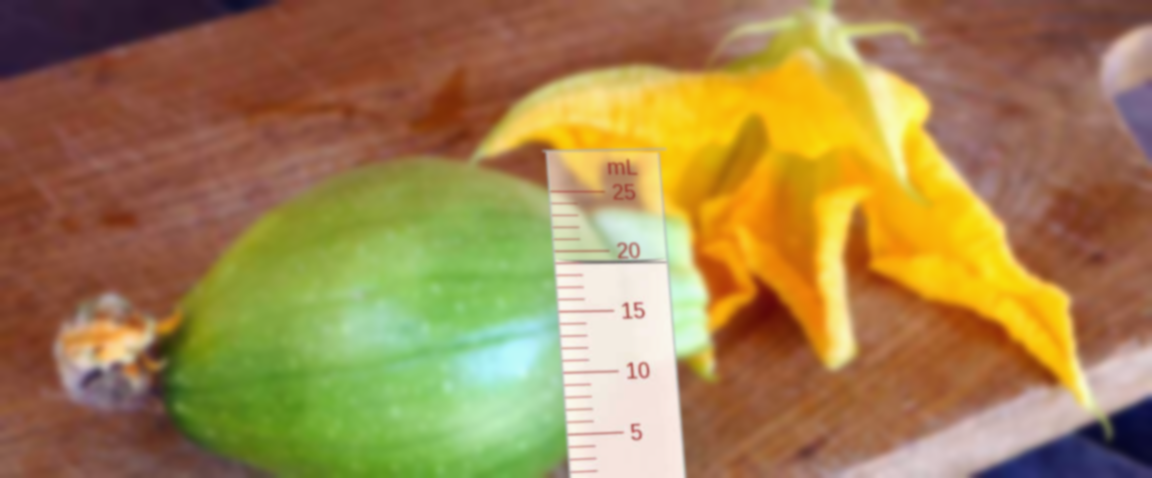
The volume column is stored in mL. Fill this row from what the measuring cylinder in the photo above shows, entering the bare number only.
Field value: 19
